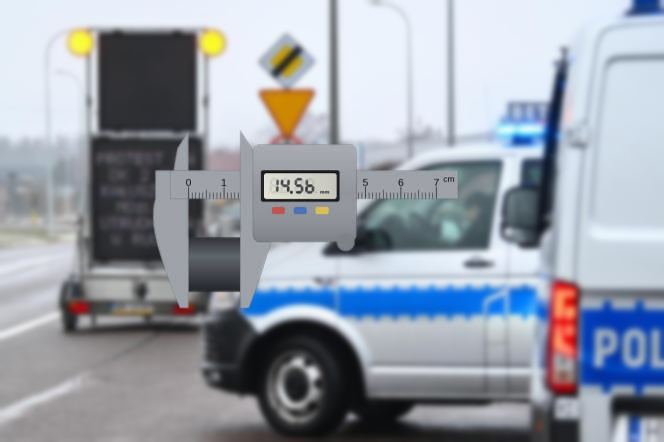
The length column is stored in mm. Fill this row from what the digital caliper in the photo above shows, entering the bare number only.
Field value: 14.56
